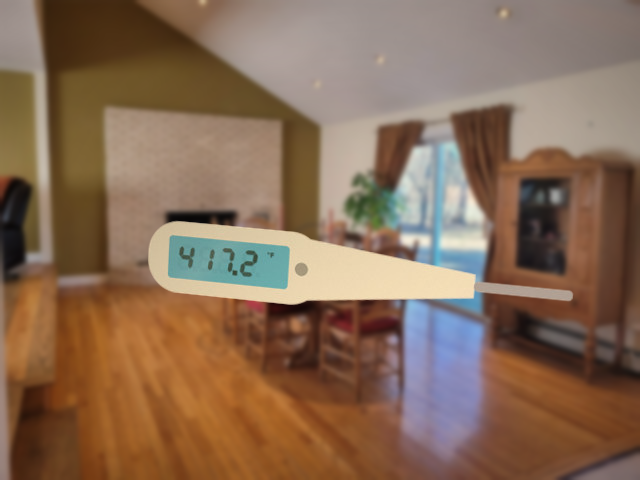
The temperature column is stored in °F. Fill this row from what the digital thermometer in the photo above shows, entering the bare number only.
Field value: 417.2
